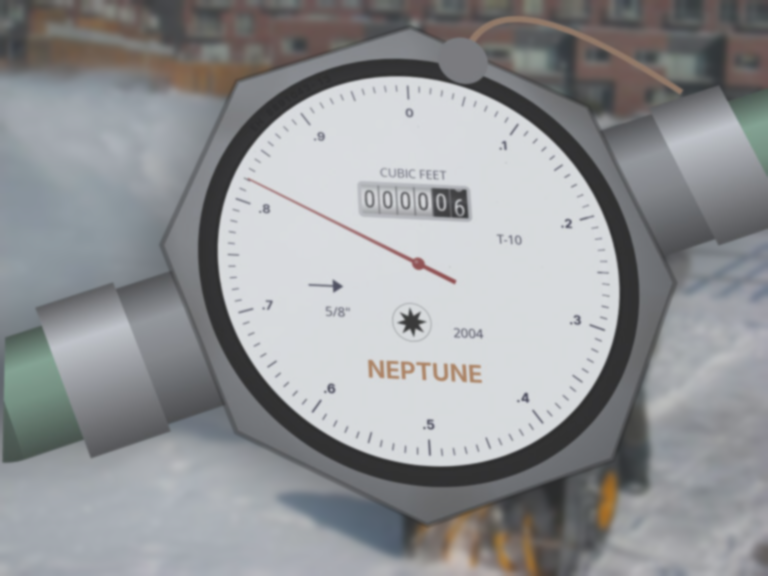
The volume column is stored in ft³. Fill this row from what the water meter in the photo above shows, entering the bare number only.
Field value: 5.82
